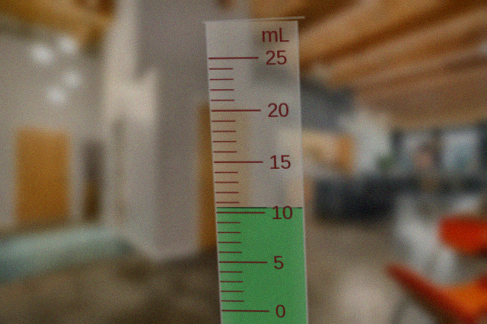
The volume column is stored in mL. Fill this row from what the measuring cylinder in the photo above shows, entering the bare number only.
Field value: 10.5
